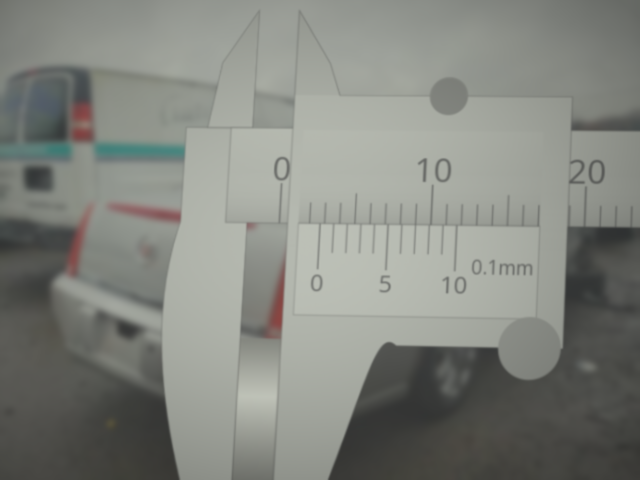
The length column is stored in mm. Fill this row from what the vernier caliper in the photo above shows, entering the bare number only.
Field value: 2.7
